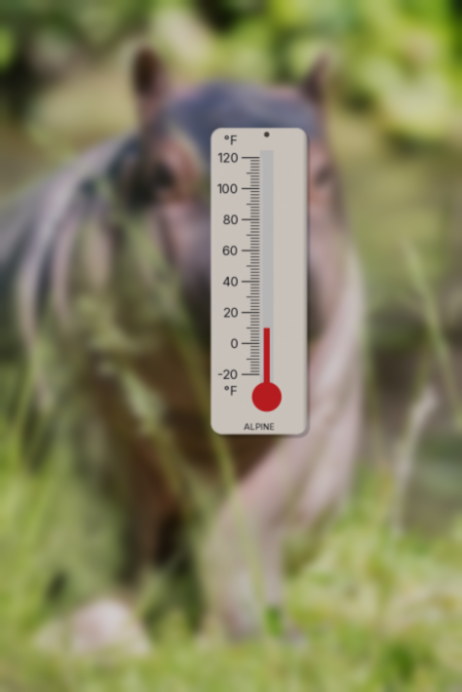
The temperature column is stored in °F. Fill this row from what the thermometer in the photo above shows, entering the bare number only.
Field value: 10
